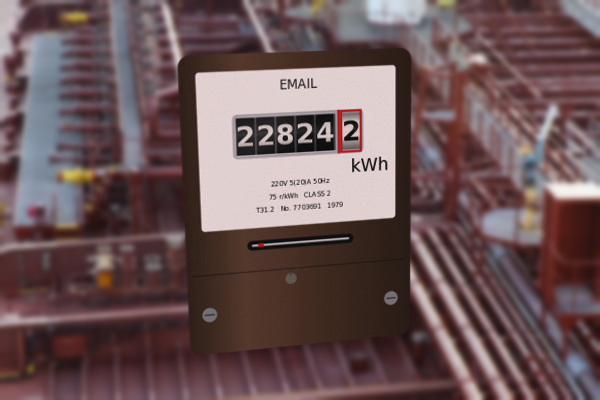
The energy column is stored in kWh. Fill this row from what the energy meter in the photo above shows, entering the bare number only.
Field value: 22824.2
